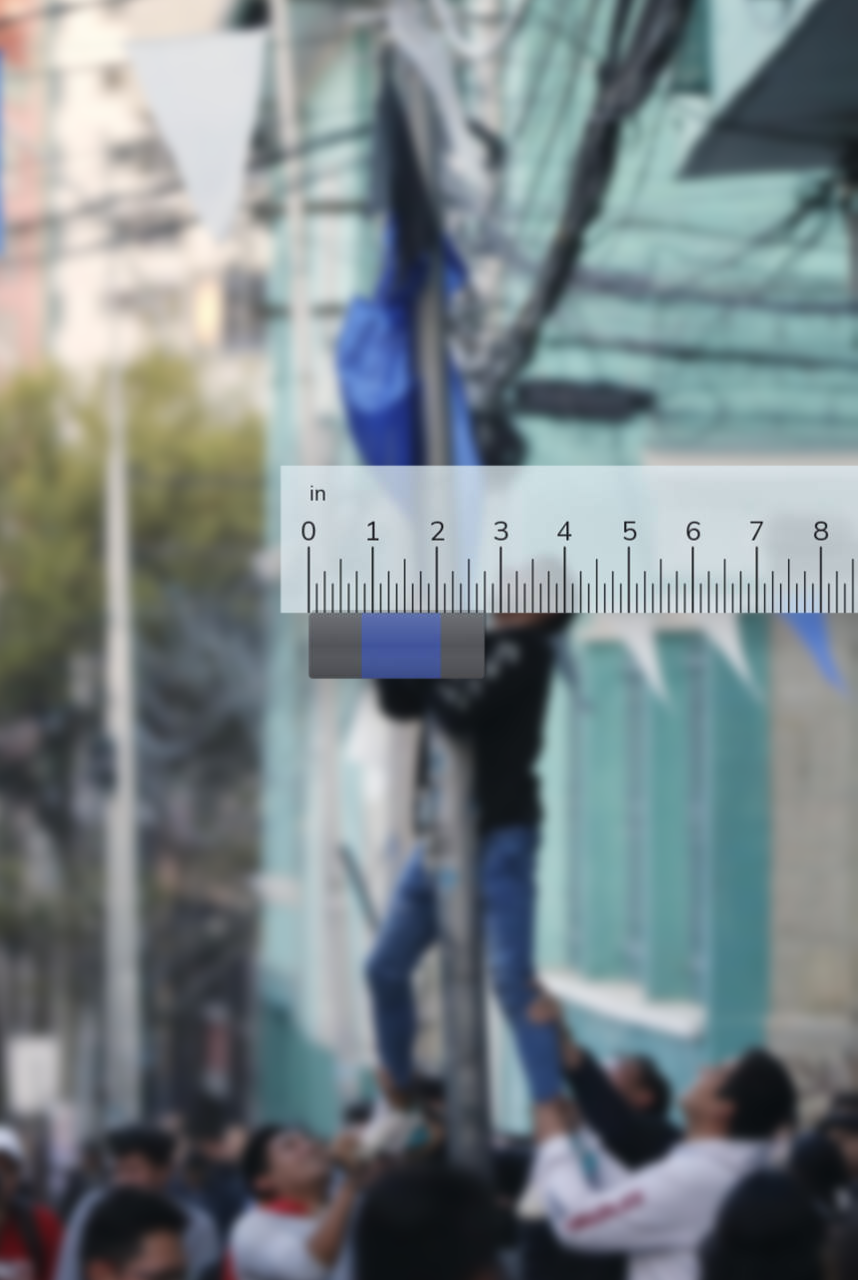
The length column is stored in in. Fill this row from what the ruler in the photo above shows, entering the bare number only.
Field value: 2.75
